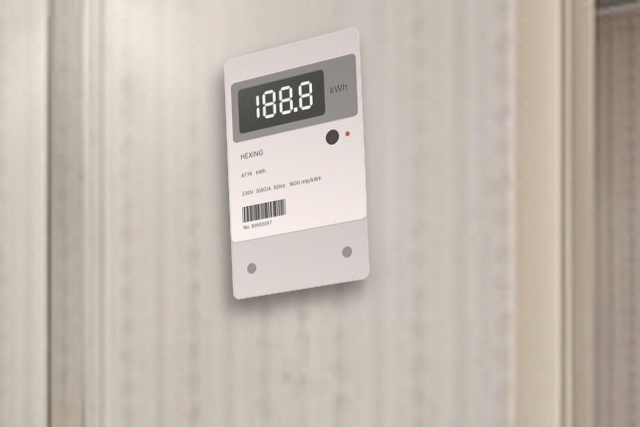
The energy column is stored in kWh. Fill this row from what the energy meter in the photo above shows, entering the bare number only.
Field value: 188.8
